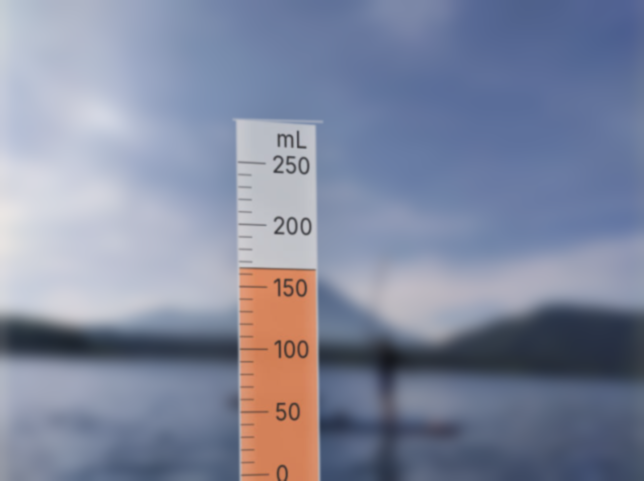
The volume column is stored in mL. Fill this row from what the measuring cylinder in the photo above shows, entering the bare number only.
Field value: 165
